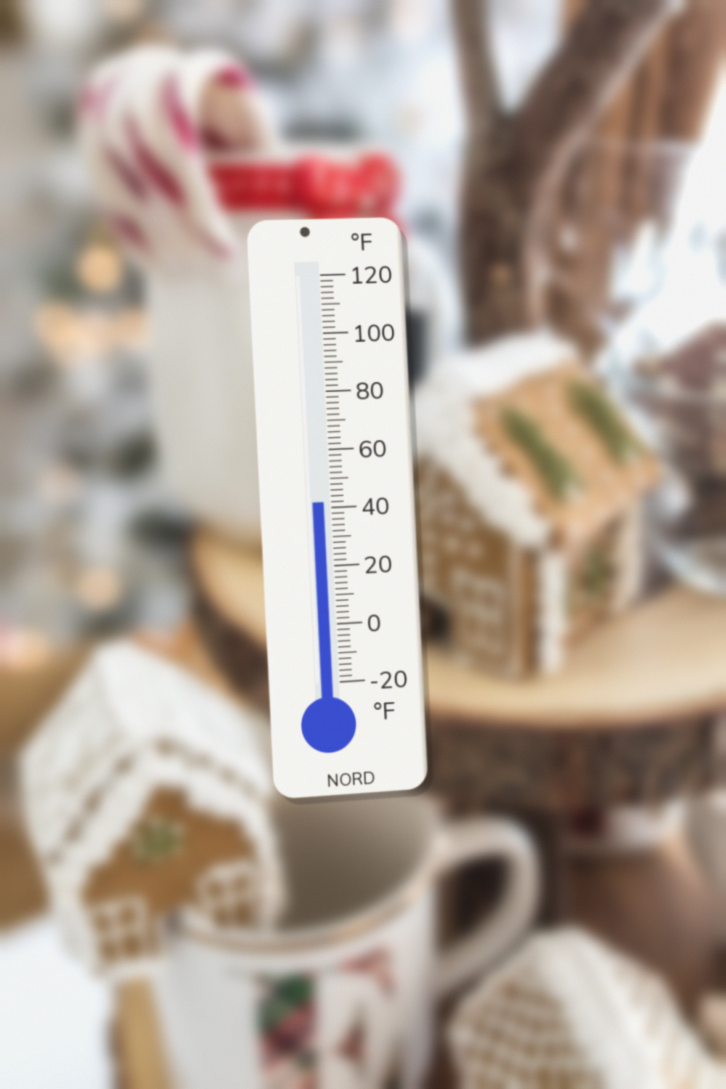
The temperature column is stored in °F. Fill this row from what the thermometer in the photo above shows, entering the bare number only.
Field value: 42
